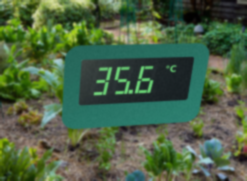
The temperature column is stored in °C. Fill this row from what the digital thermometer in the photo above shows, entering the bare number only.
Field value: 35.6
